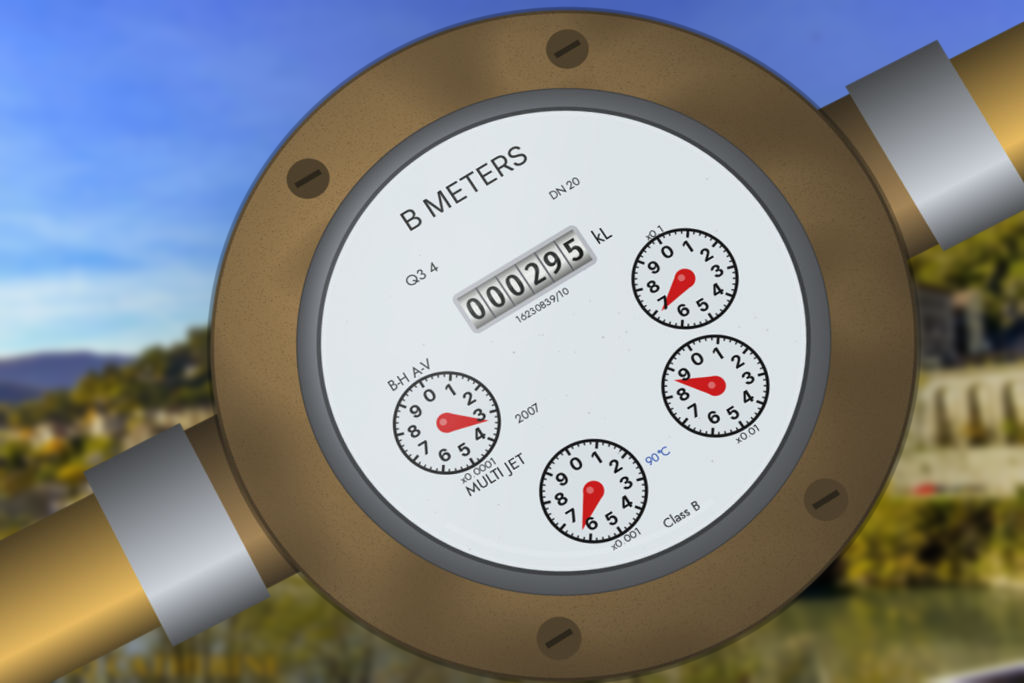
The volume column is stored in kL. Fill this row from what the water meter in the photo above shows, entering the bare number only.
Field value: 295.6863
